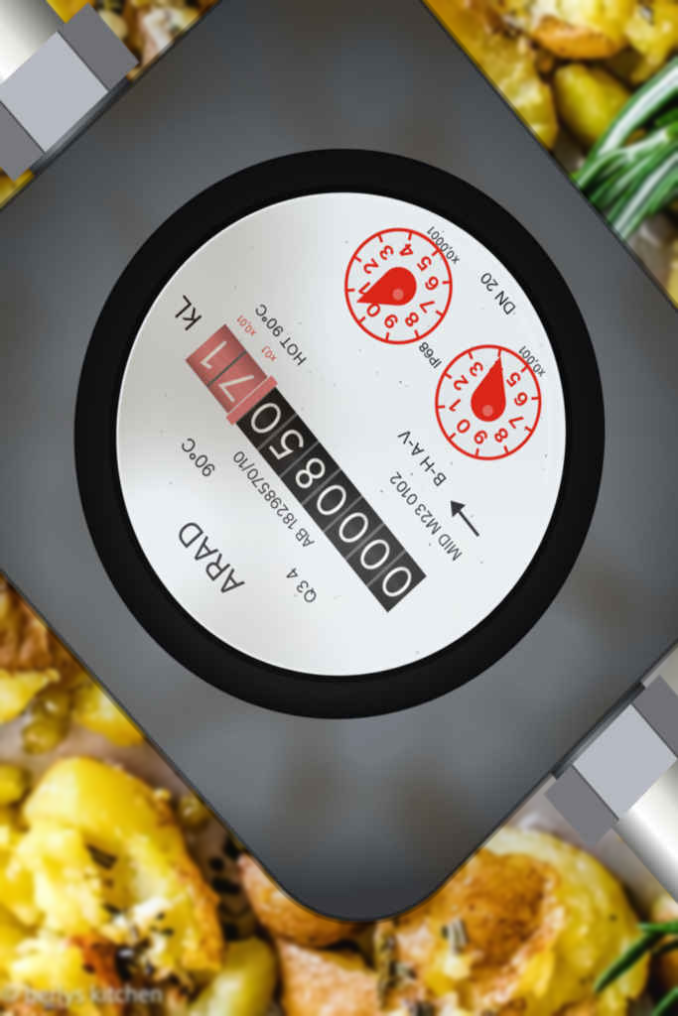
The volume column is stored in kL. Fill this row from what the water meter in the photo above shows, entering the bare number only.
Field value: 850.7140
